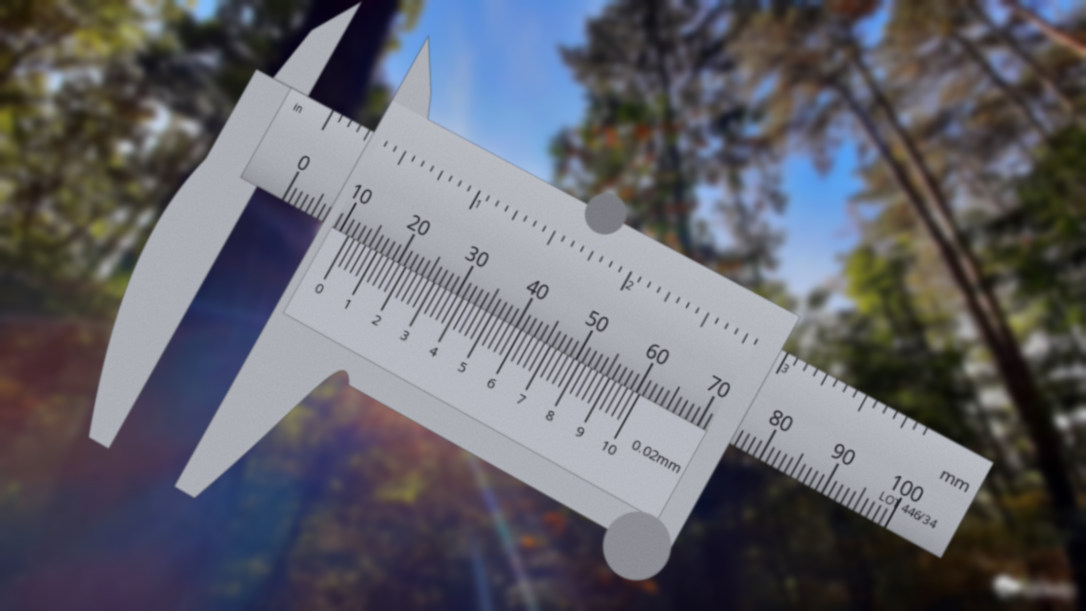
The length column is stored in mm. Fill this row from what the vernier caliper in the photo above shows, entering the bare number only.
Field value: 11.5
